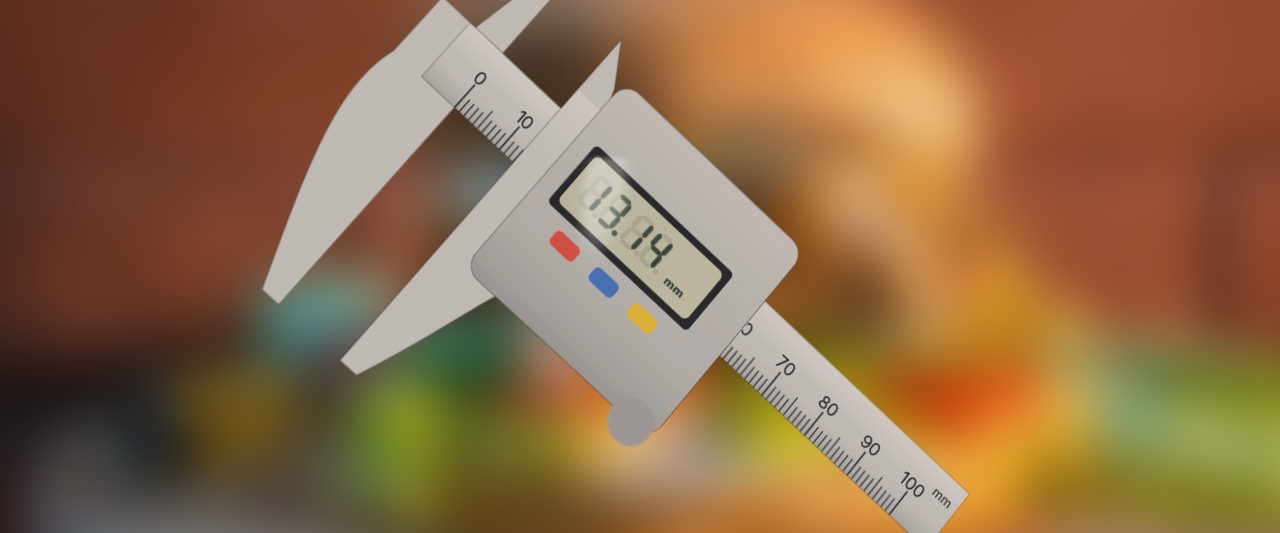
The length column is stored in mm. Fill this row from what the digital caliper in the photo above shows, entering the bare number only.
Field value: 13.14
